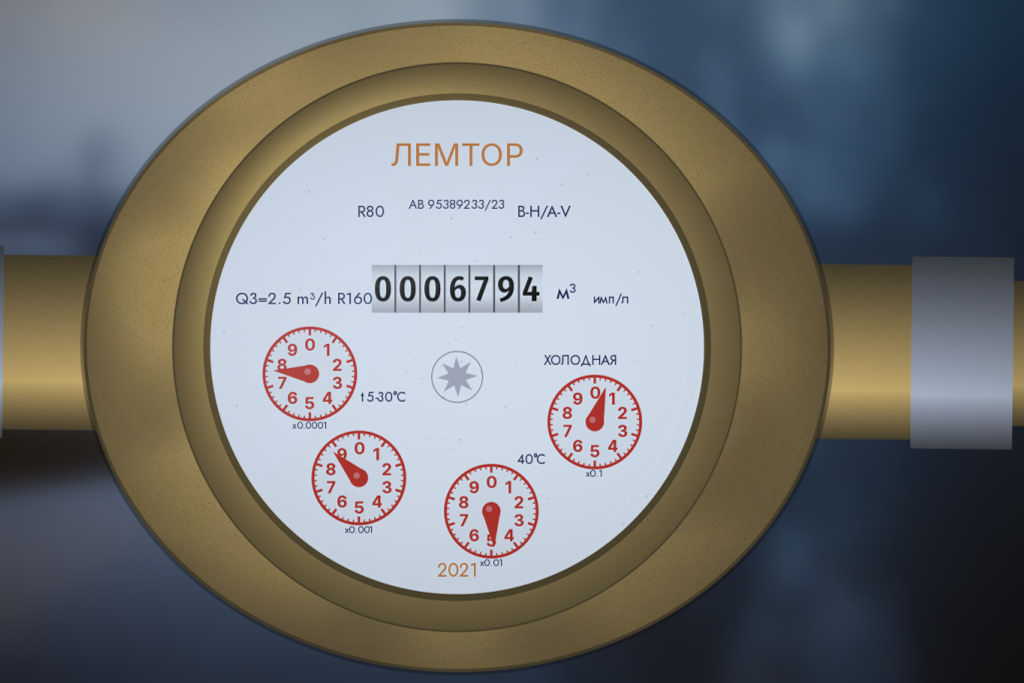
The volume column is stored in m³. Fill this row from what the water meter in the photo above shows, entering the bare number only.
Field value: 6794.0487
